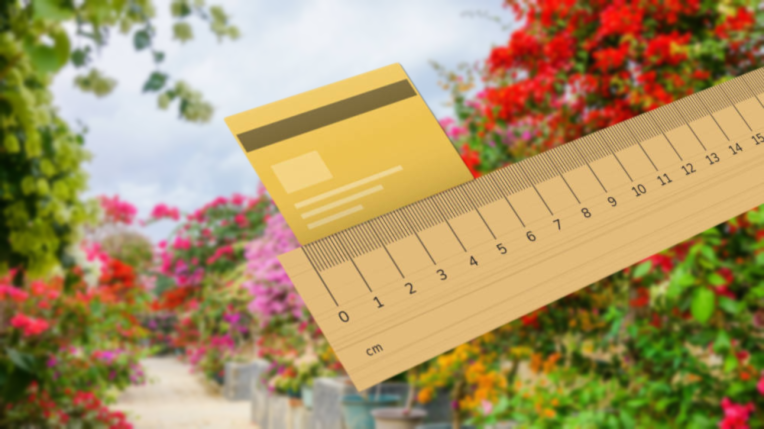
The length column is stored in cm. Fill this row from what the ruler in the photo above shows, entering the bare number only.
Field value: 5.5
